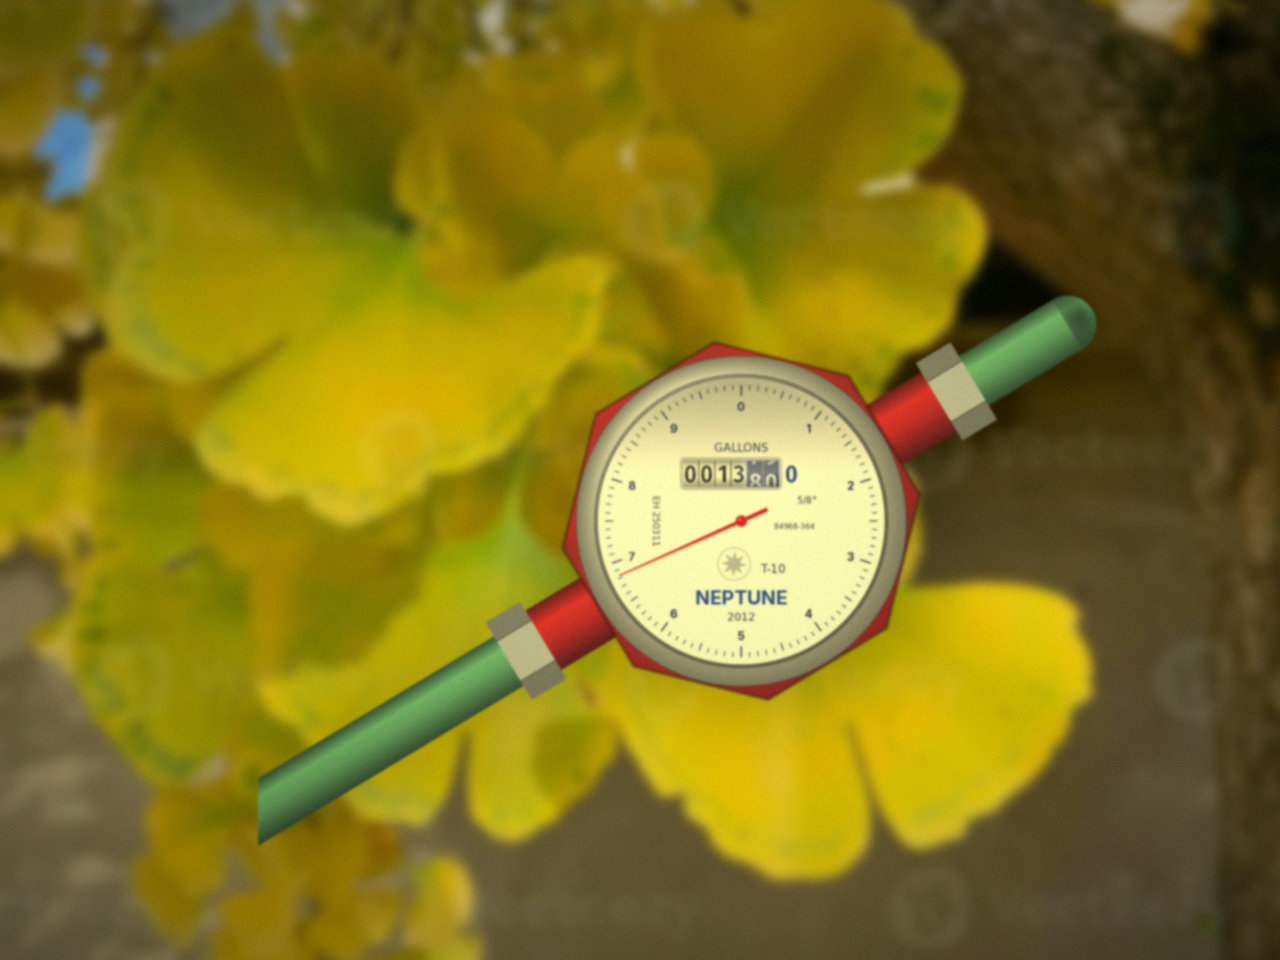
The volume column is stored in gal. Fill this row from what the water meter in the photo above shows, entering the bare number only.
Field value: 13796.8
